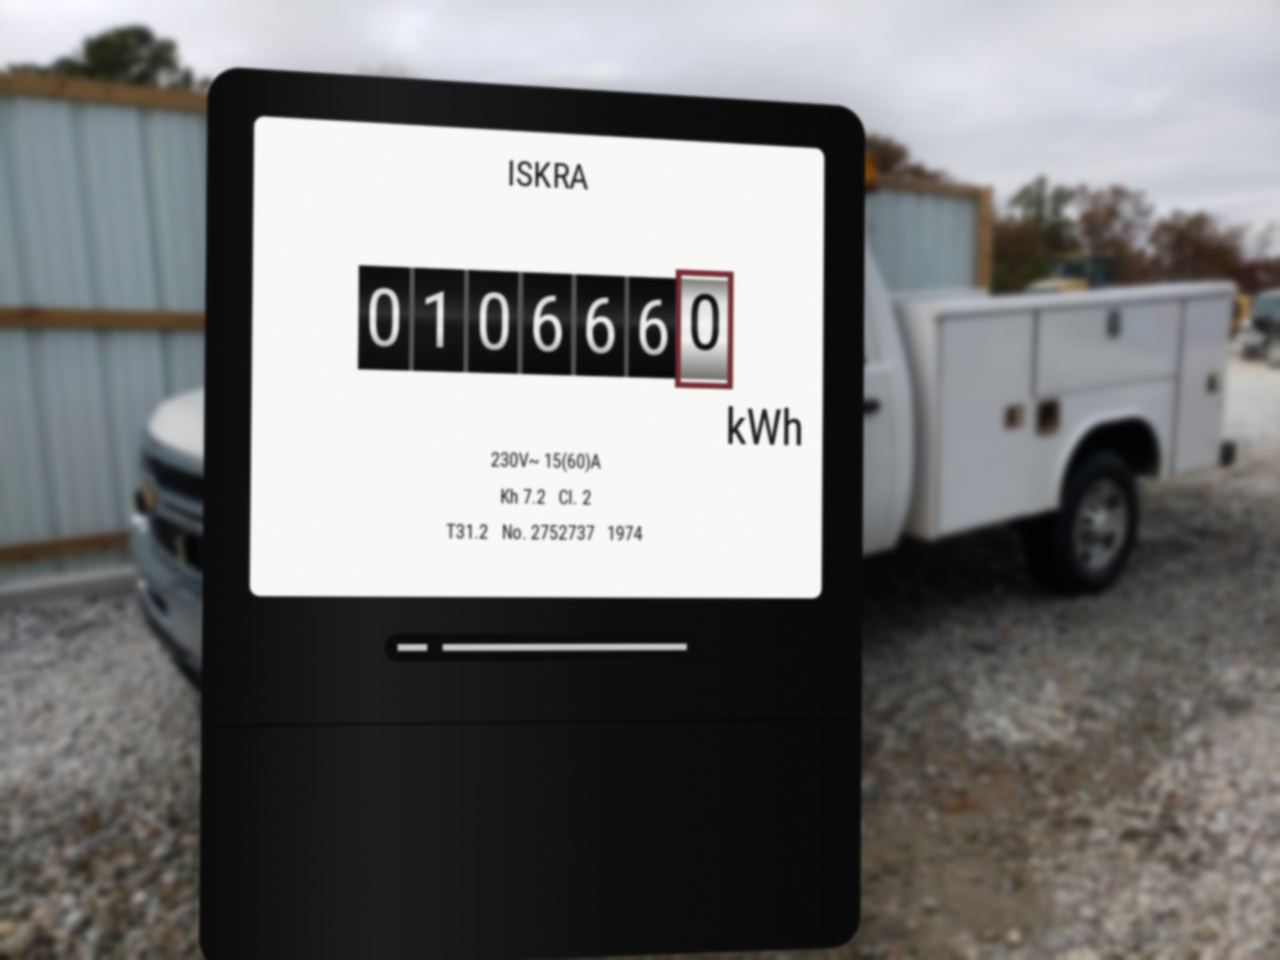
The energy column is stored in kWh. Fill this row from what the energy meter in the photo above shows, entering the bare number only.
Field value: 10666.0
